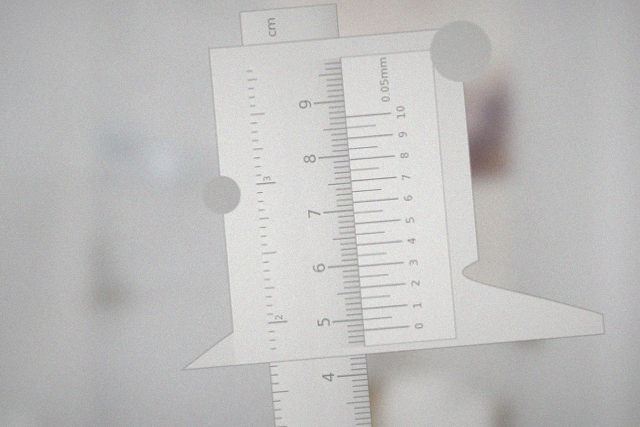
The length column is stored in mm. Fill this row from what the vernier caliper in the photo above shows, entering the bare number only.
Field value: 48.0
